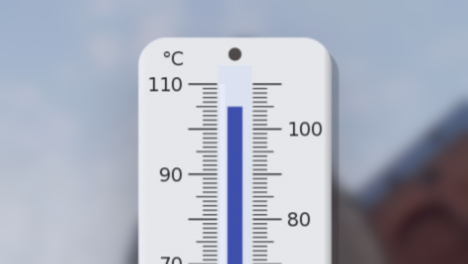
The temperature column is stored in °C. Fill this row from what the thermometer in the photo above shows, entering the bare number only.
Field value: 105
